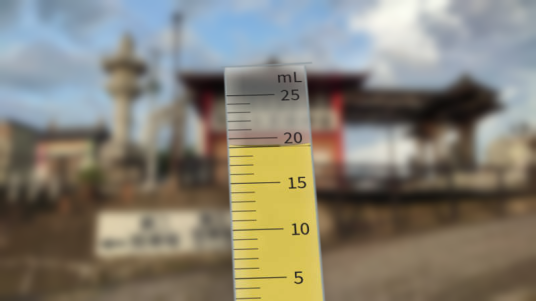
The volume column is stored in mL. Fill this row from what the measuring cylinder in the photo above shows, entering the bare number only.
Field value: 19
